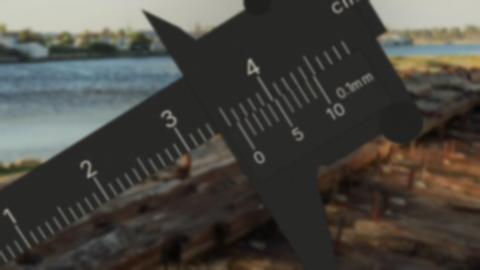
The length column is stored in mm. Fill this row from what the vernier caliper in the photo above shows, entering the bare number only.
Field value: 35.8
